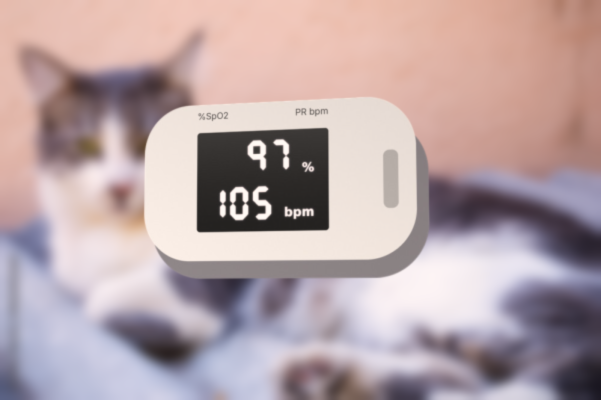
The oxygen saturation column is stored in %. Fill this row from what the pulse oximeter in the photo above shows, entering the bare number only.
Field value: 97
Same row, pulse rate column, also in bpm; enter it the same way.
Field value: 105
